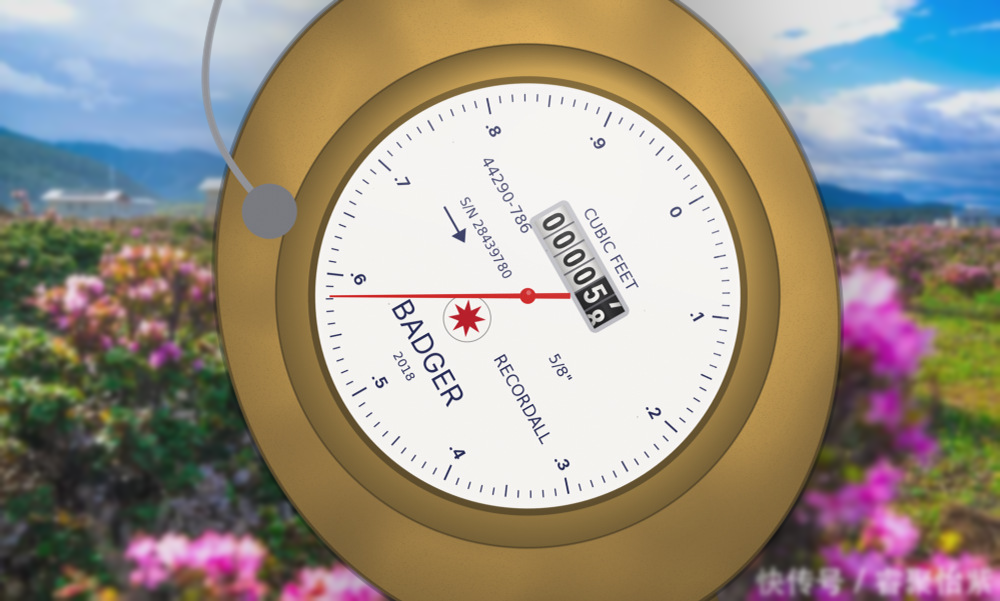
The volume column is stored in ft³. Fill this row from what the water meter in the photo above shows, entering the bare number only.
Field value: 57.58
